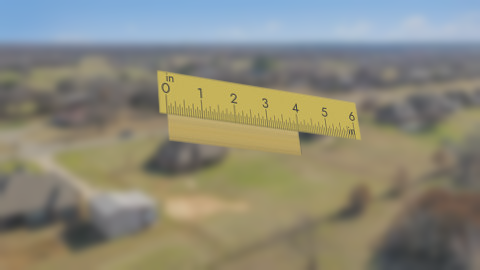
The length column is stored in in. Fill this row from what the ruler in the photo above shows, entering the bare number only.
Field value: 4
